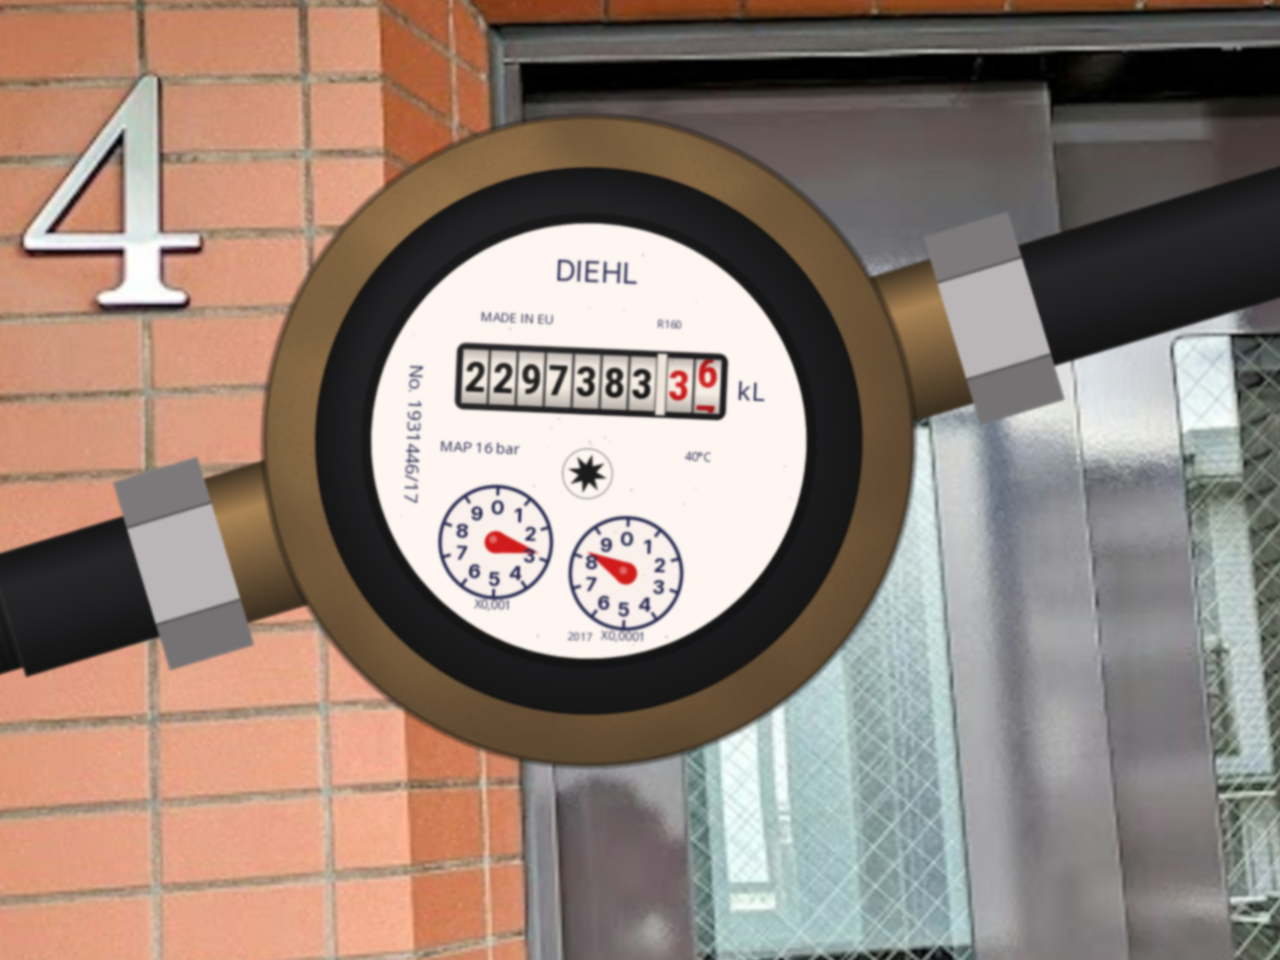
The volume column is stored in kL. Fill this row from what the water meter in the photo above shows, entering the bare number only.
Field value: 2297383.3628
